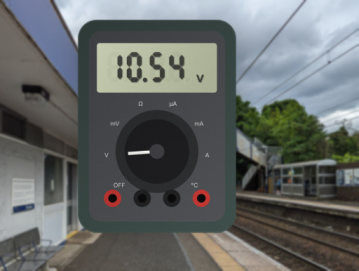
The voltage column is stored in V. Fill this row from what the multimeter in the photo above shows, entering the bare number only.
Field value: 10.54
